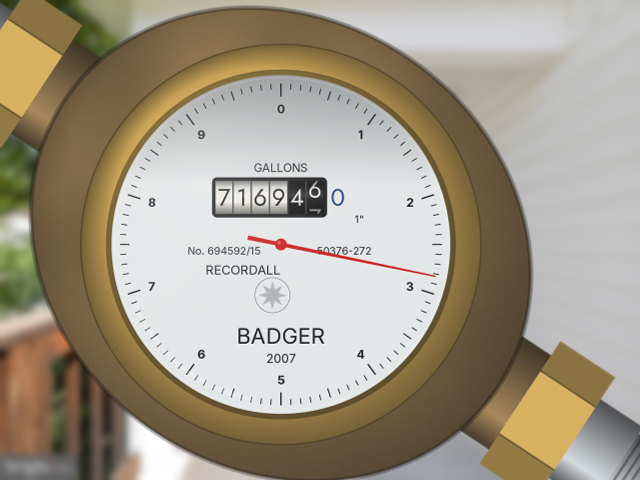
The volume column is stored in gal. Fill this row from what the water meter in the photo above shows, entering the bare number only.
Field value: 7169462.8
